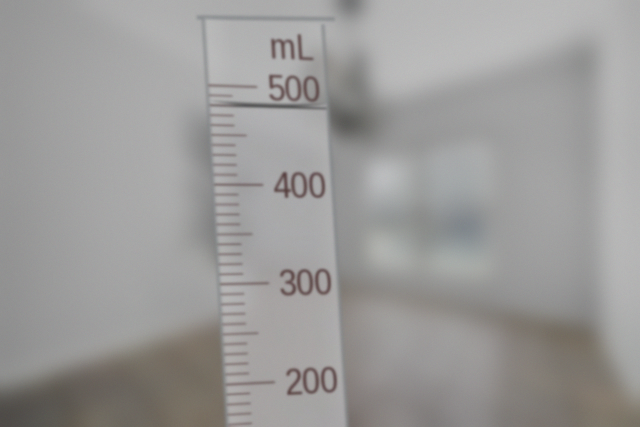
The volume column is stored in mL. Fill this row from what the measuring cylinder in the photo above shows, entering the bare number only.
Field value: 480
